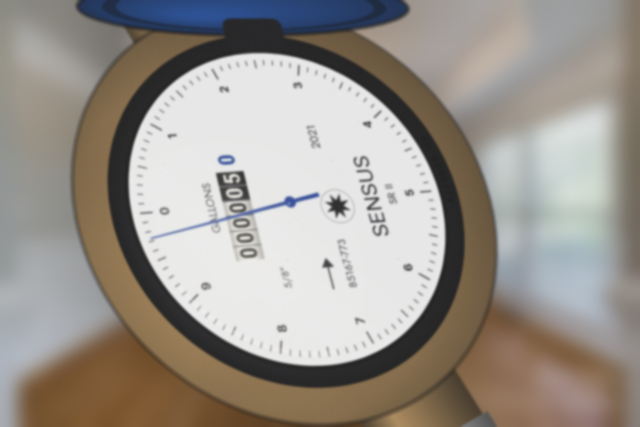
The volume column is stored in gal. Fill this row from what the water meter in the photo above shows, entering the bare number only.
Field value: 49.7
